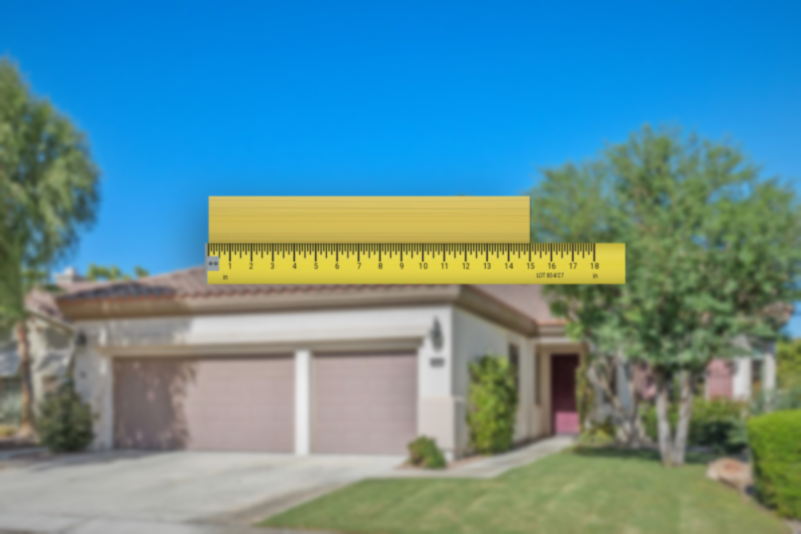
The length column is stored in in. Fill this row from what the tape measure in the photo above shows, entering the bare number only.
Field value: 15
